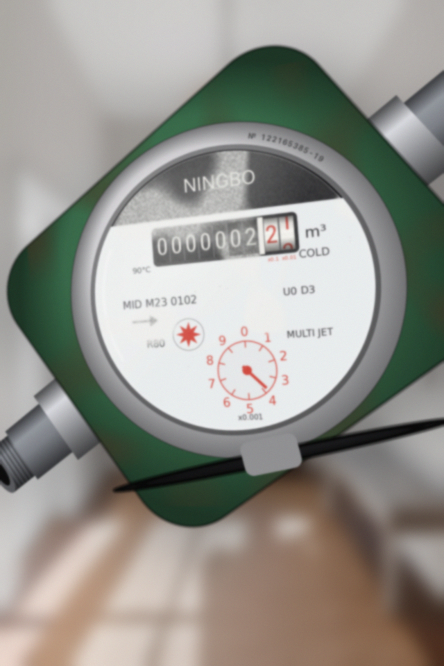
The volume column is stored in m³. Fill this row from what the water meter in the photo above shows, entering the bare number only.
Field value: 2.213
